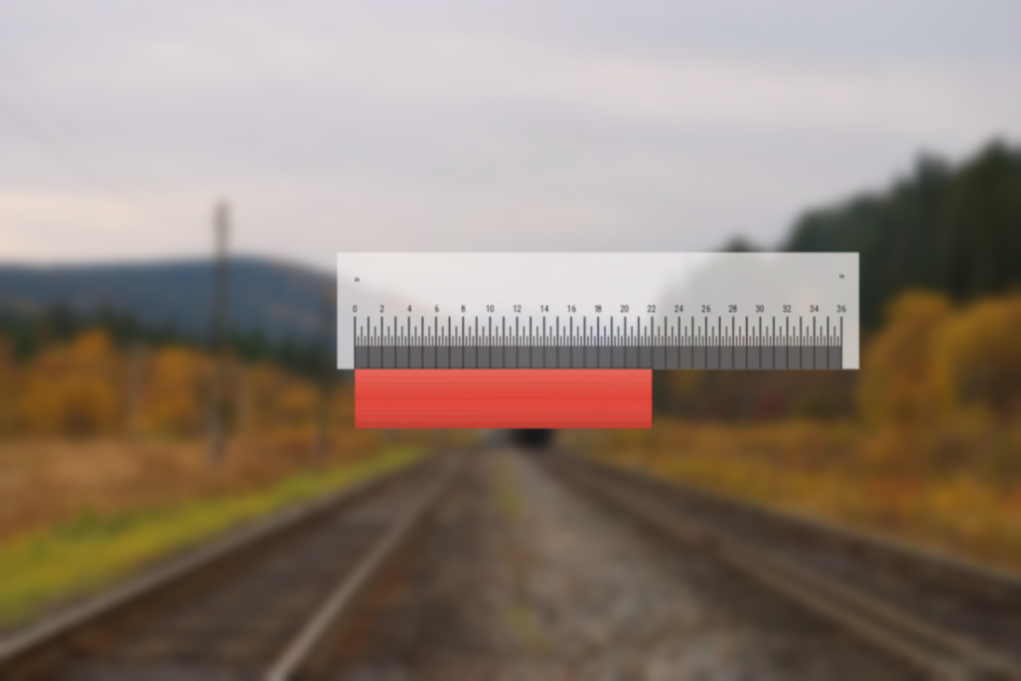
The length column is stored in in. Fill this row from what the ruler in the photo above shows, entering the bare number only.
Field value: 22
